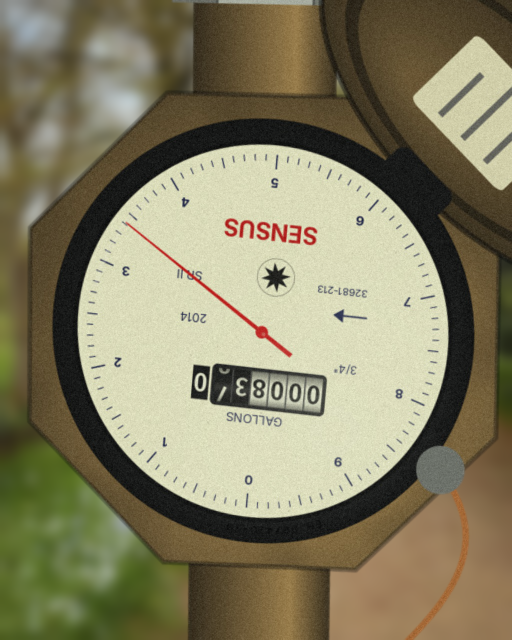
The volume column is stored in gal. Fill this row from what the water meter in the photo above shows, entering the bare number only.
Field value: 8373.4
